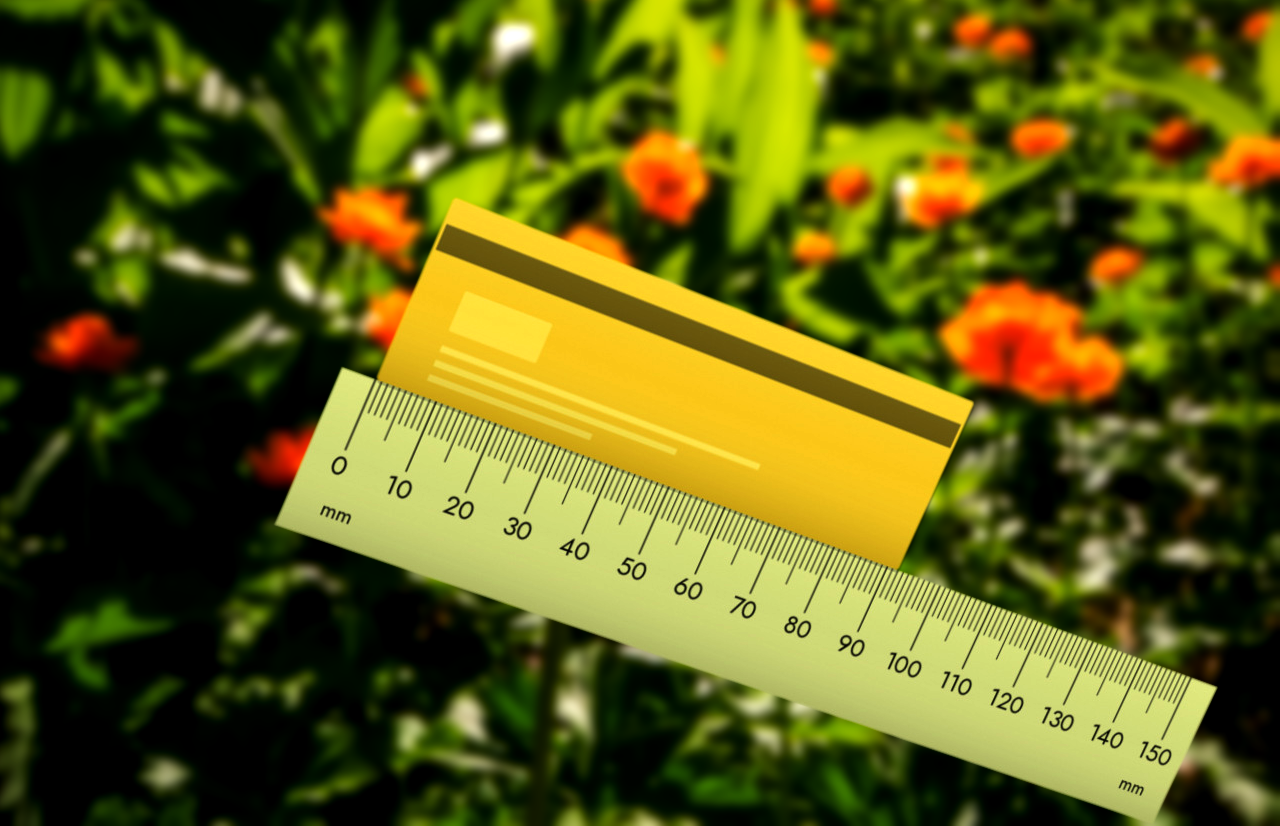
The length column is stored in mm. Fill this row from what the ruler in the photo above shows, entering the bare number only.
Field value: 92
